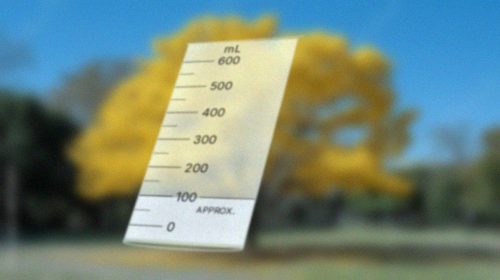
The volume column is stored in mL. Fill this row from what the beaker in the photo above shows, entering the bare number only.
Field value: 100
